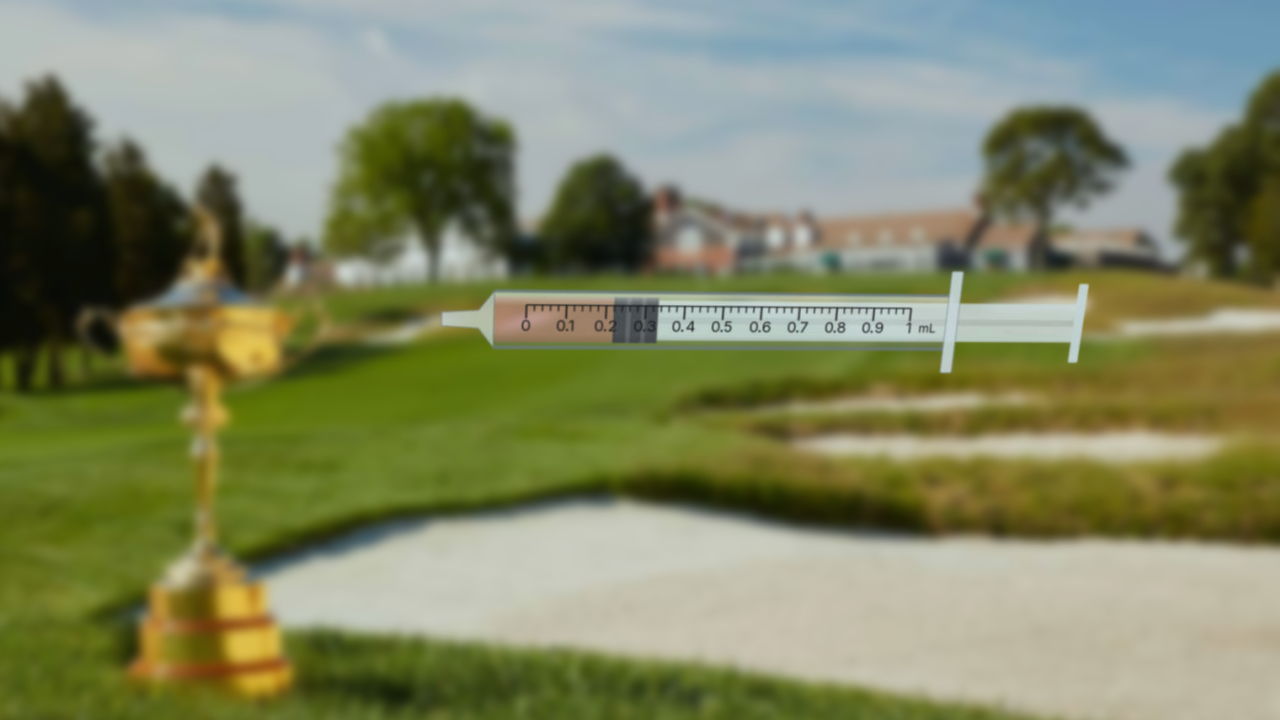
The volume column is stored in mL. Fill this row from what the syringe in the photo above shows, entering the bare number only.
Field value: 0.22
